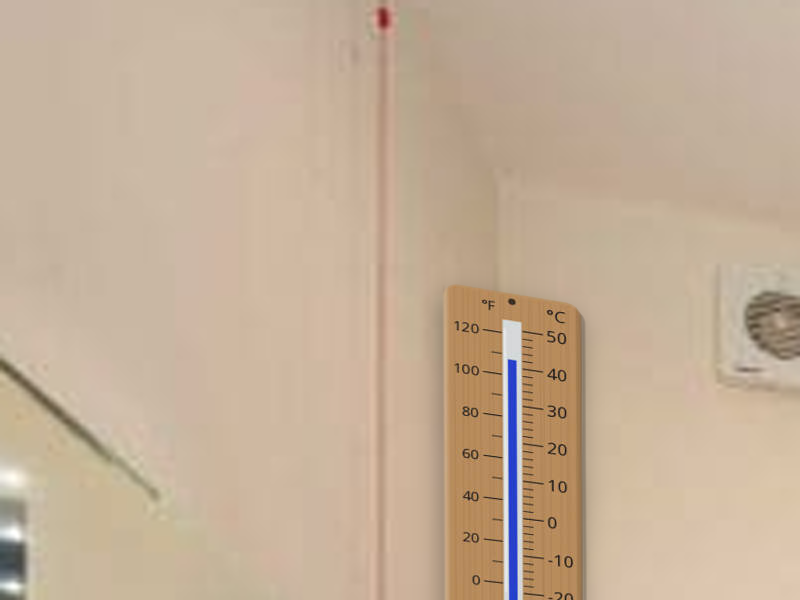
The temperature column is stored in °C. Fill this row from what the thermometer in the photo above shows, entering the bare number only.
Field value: 42
